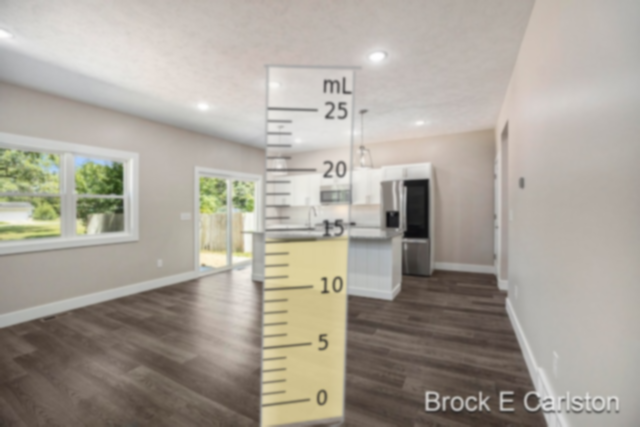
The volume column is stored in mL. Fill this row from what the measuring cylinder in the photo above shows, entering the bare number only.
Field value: 14
